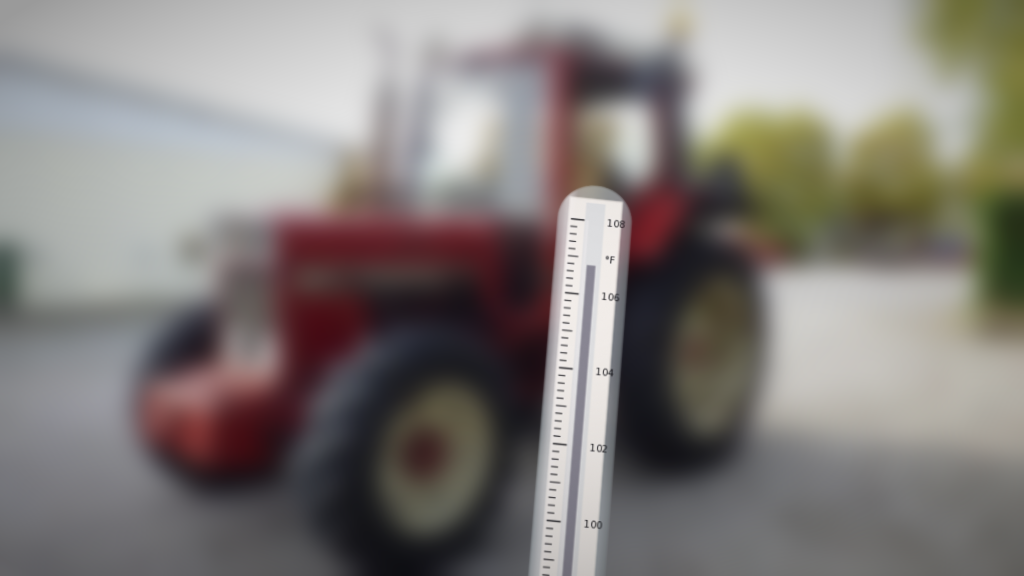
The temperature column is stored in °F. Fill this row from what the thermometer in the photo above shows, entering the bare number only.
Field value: 106.8
